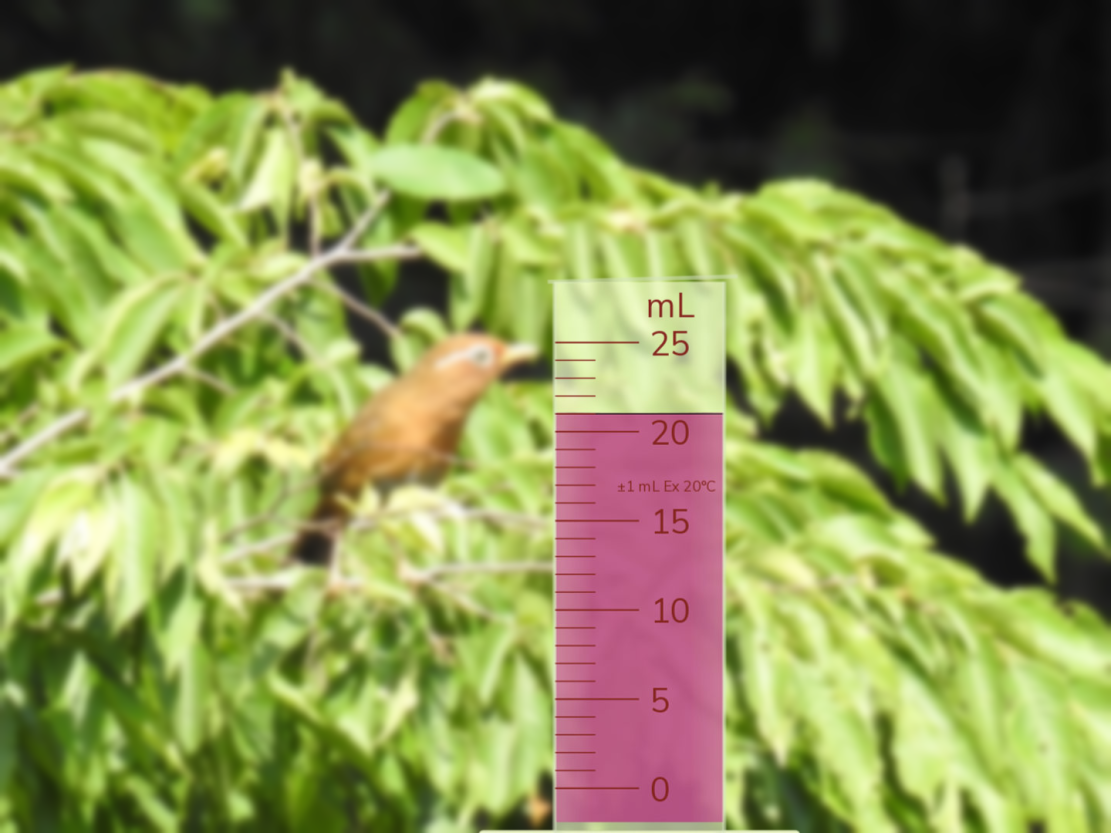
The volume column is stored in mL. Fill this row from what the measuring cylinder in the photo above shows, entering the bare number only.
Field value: 21
